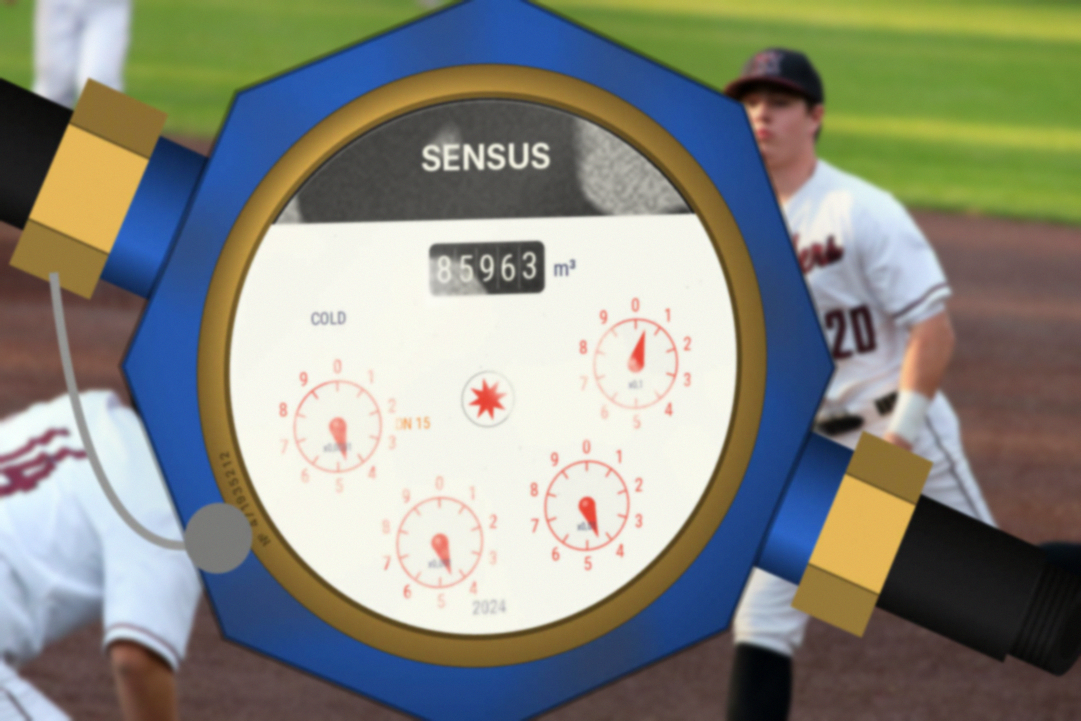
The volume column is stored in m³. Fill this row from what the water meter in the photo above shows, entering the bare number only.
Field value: 85963.0444
